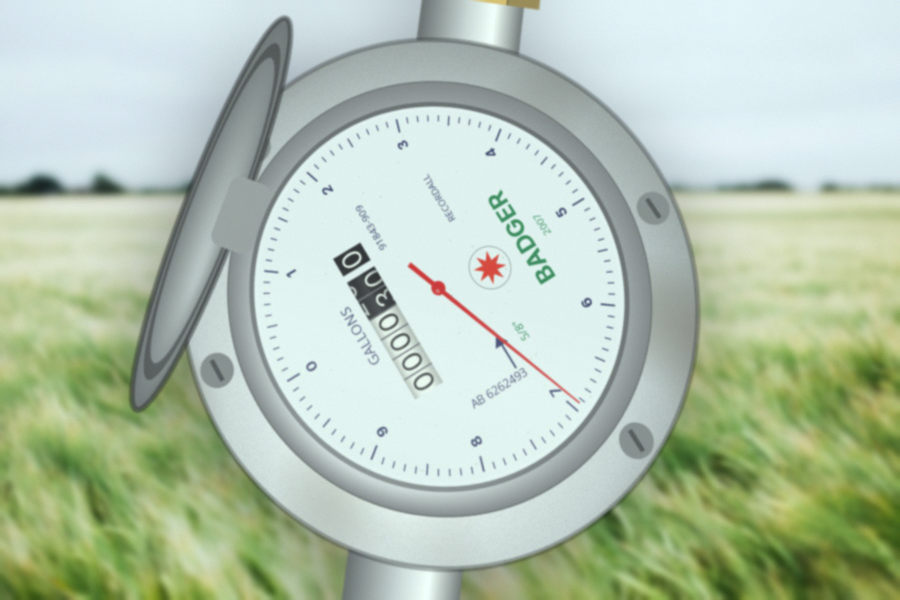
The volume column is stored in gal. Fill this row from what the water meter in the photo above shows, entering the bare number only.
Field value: 296.9
